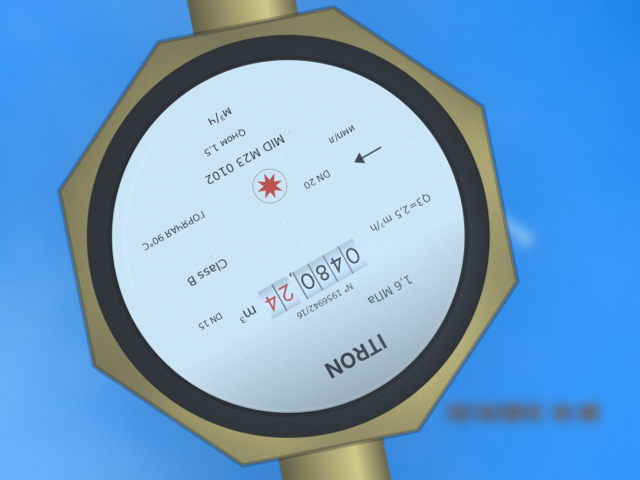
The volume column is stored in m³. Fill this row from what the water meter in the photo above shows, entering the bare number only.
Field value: 480.24
